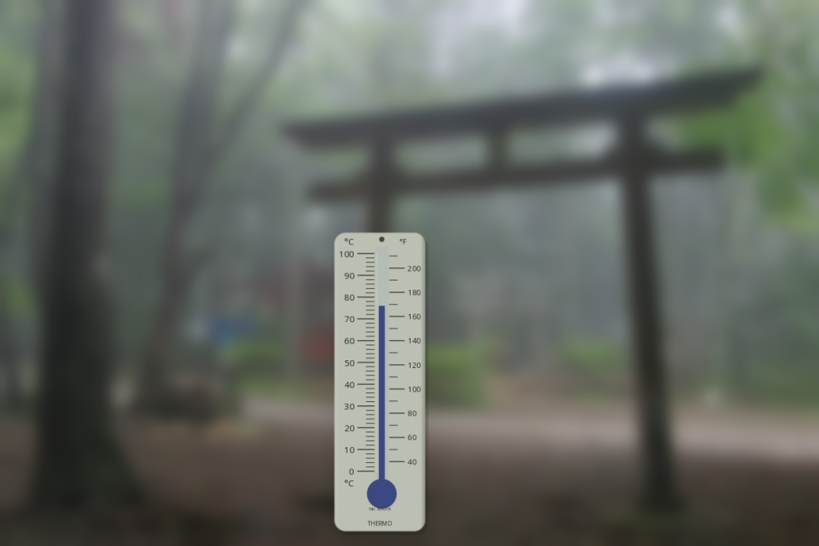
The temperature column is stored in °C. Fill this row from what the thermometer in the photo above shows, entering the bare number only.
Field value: 76
